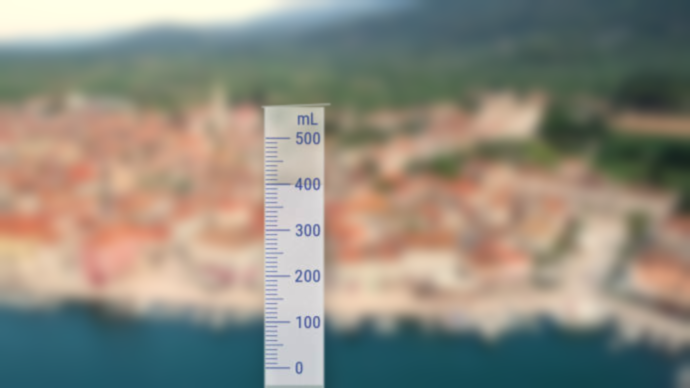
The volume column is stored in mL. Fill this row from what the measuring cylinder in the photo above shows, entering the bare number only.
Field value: 400
